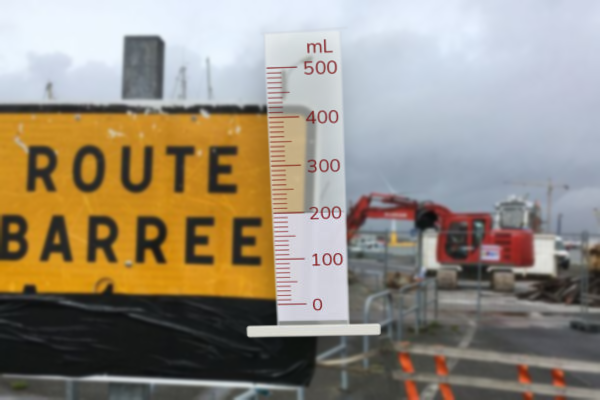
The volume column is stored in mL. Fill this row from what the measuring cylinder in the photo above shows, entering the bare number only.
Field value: 200
